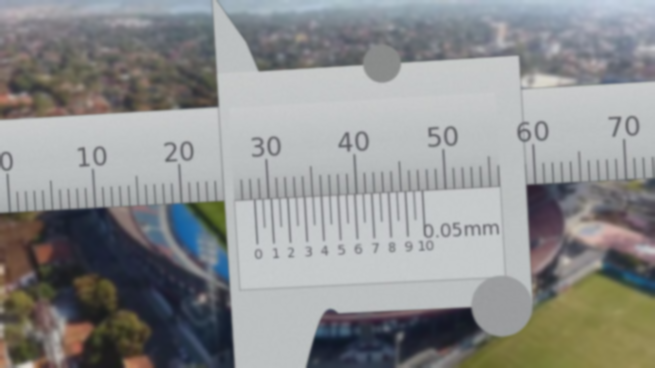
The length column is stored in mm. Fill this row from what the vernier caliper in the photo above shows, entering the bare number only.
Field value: 28.4
